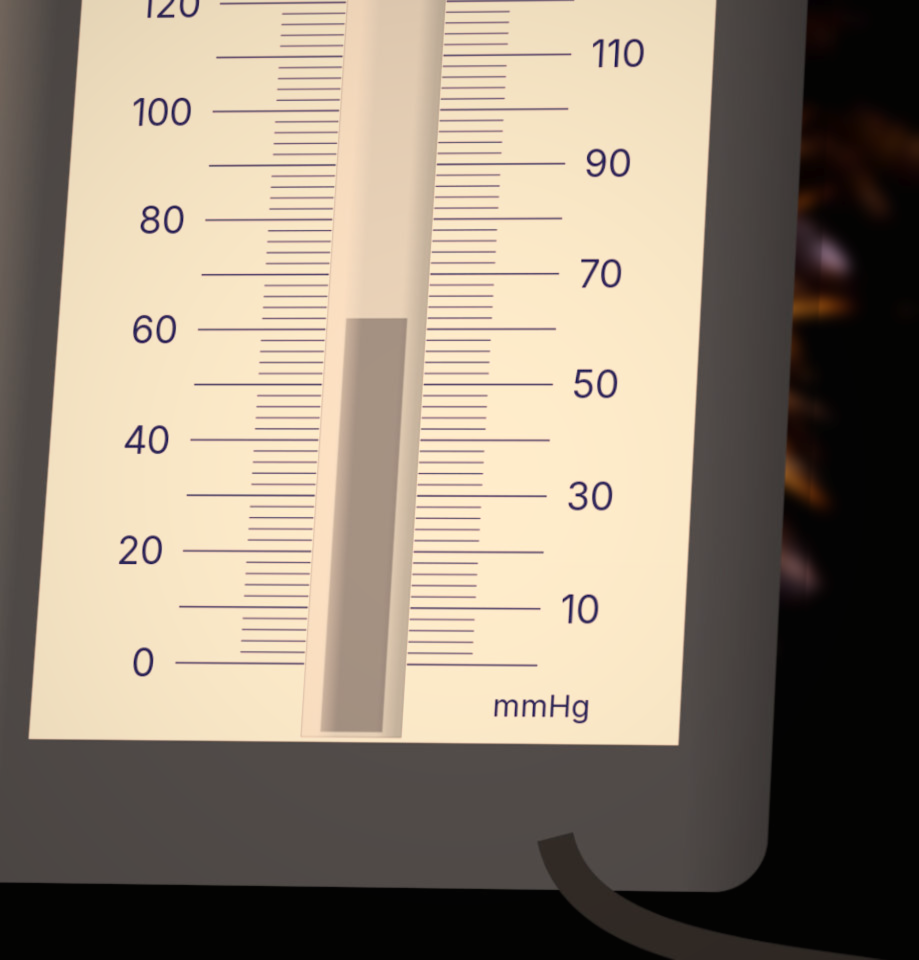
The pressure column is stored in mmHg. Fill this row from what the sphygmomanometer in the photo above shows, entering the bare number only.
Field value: 62
